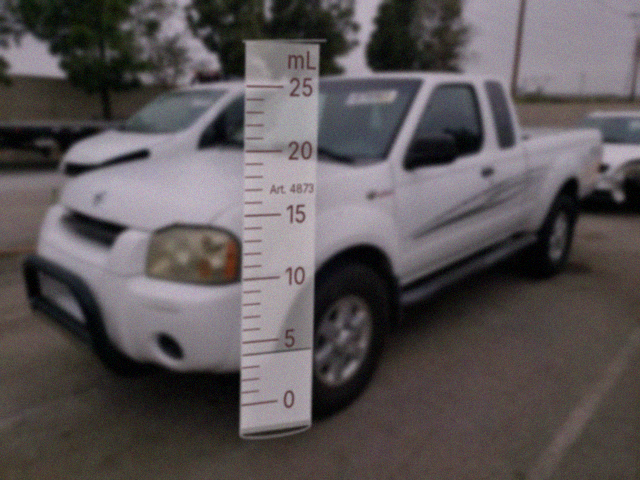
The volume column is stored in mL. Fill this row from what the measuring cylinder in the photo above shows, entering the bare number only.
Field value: 4
